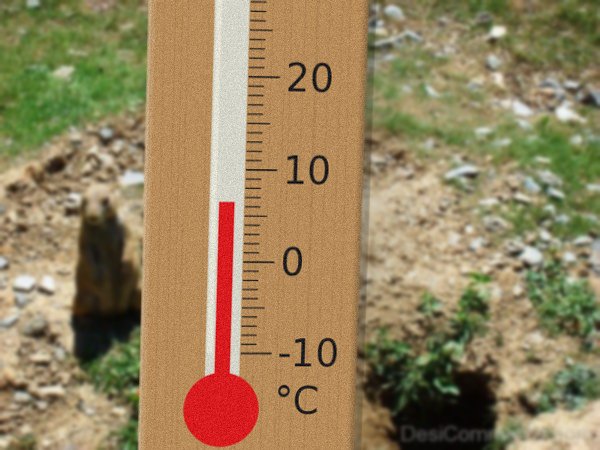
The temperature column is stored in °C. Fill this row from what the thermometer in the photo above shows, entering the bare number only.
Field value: 6.5
